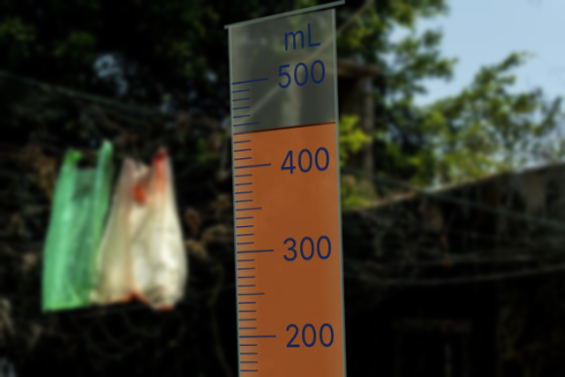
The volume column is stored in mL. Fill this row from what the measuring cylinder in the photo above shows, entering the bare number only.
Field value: 440
